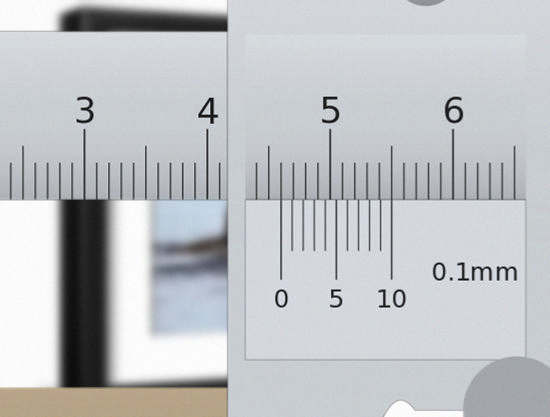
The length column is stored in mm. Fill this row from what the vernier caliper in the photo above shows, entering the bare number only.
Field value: 46.0
